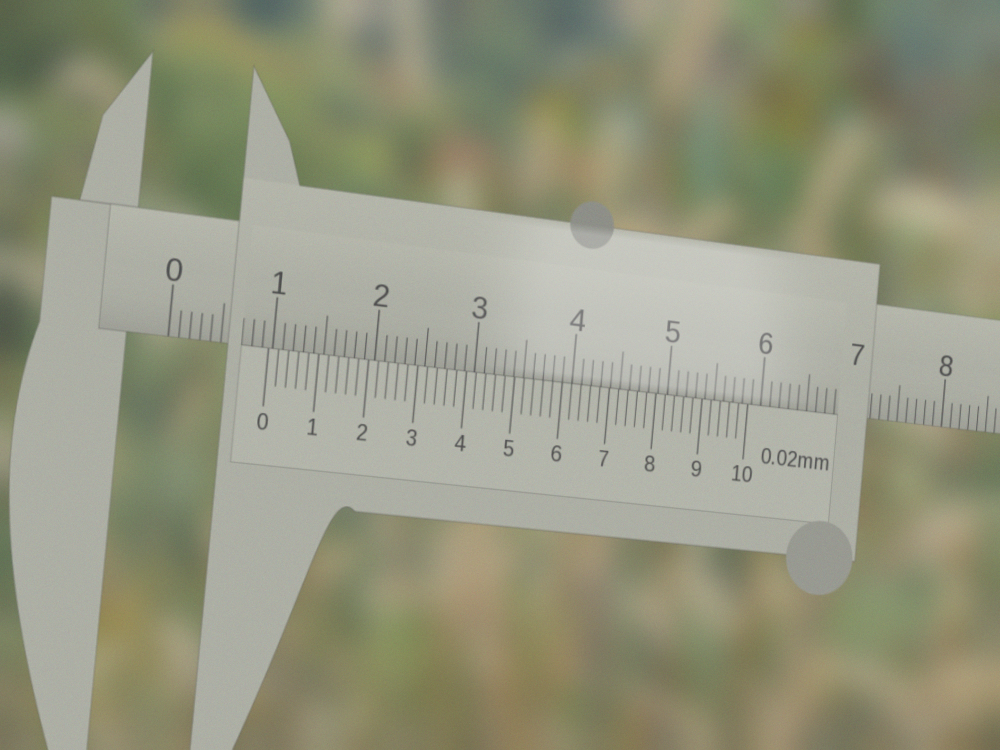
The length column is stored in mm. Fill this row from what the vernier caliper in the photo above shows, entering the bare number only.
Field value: 9.6
